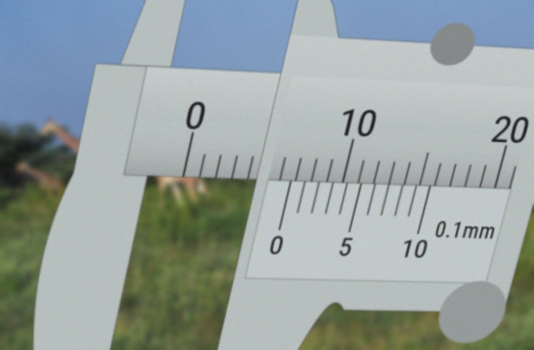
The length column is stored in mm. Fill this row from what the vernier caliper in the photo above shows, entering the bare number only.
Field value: 6.7
